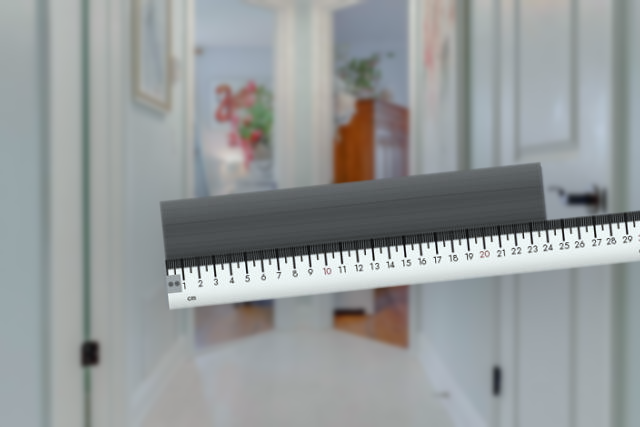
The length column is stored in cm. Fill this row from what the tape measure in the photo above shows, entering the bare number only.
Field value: 24
